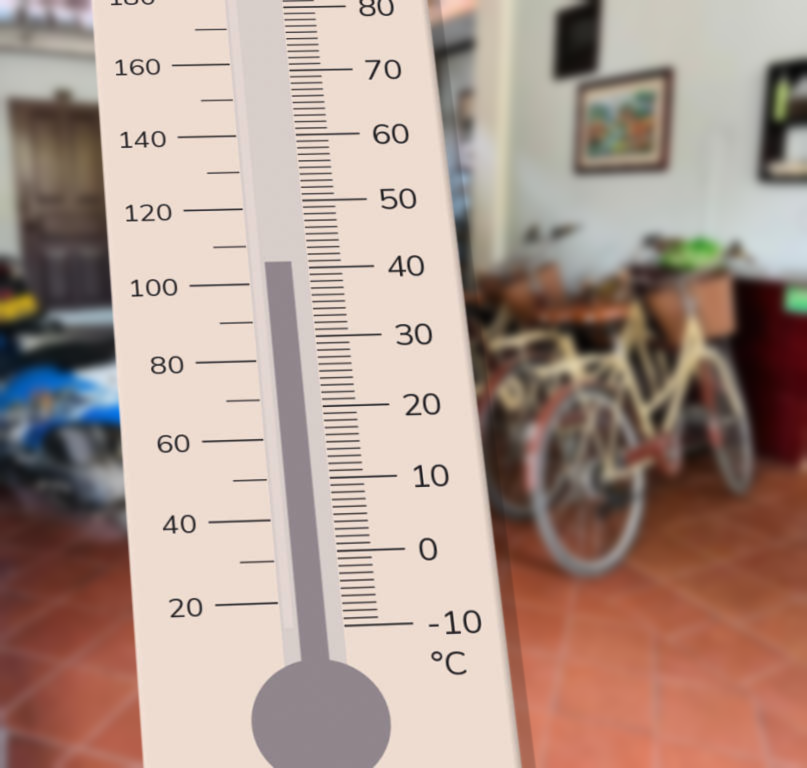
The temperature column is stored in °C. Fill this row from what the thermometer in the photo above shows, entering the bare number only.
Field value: 41
